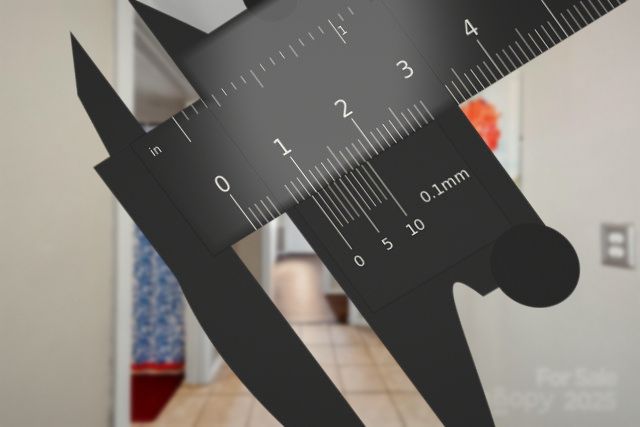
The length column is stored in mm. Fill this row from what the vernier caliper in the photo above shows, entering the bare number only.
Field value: 9.2
